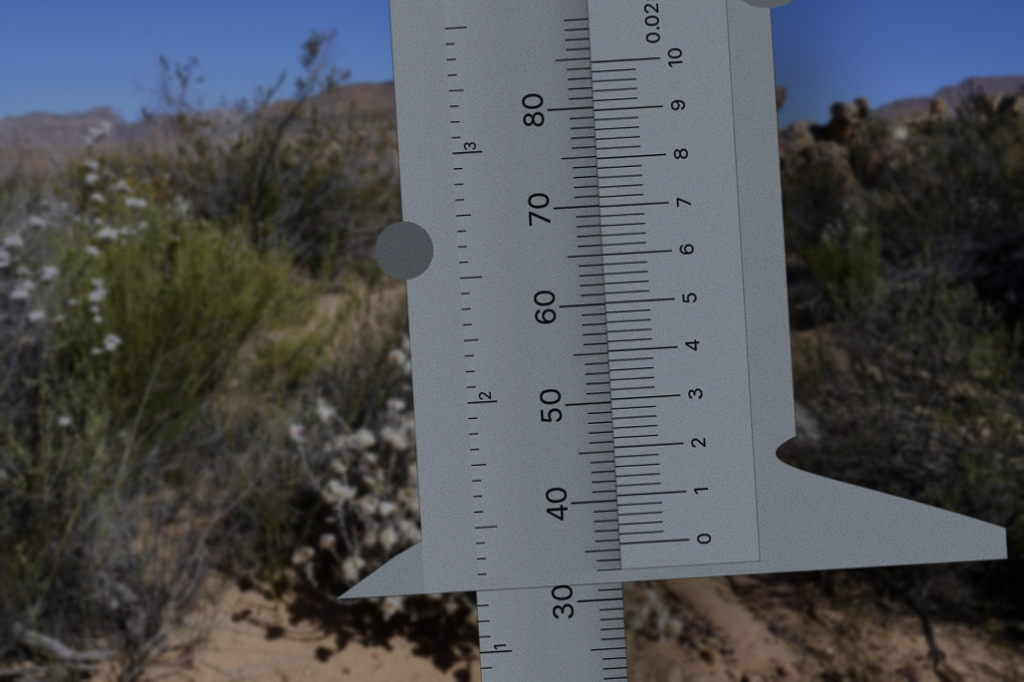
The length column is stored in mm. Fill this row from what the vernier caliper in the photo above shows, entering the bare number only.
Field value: 35.6
